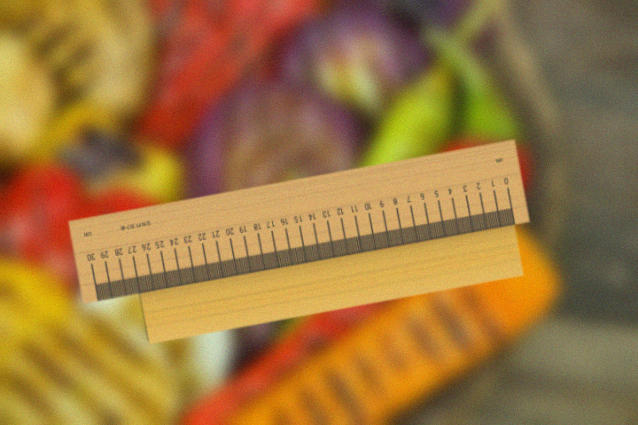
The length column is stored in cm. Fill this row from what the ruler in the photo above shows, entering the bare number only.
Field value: 27
